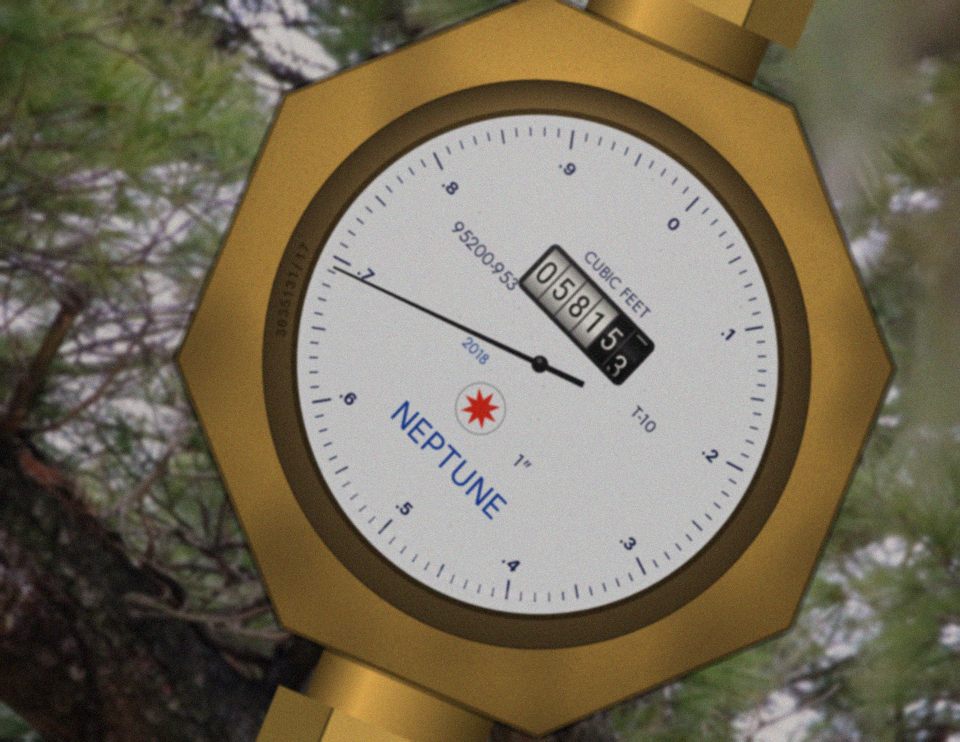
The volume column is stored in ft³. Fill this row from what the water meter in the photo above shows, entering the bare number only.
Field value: 58152.69
